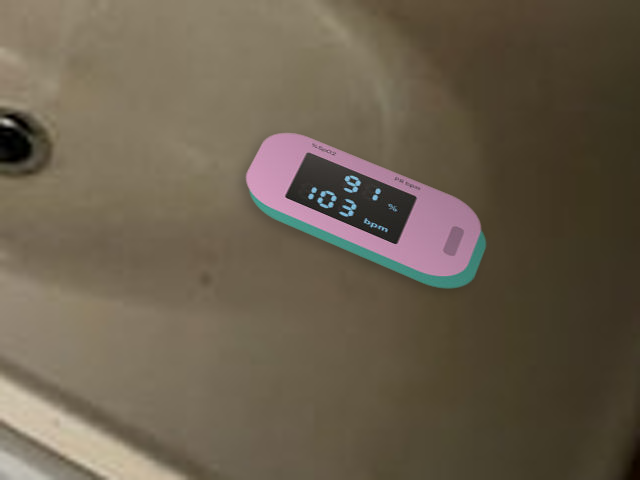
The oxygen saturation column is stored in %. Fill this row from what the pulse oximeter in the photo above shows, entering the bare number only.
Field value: 91
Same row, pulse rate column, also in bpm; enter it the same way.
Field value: 103
